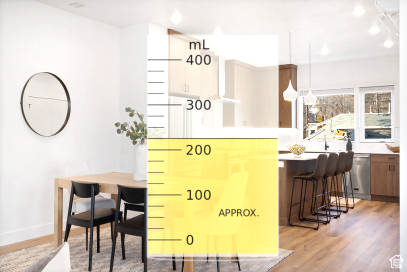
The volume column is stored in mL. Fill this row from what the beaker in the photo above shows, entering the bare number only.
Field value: 225
